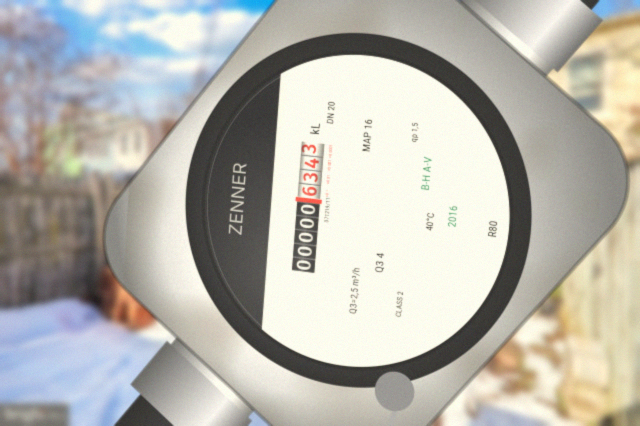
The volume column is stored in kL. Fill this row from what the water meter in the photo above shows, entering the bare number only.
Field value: 0.6343
